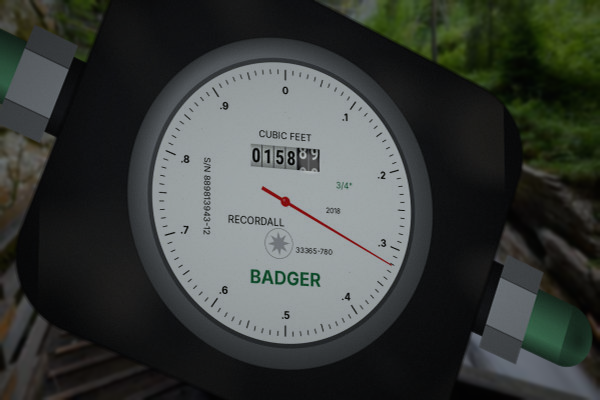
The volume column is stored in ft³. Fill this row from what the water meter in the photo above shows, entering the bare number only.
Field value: 15889.32
